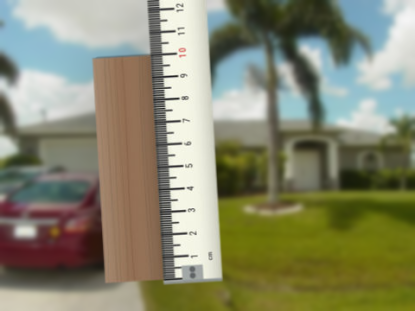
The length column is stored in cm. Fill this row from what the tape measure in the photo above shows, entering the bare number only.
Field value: 10
